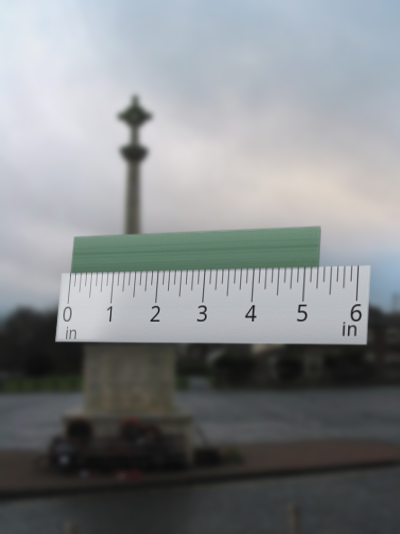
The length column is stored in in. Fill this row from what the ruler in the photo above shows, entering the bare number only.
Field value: 5.25
